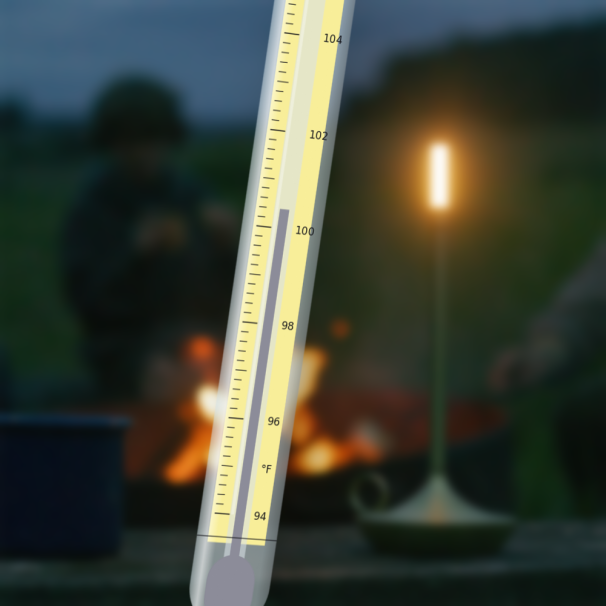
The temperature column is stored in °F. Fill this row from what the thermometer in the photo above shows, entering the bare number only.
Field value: 100.4
